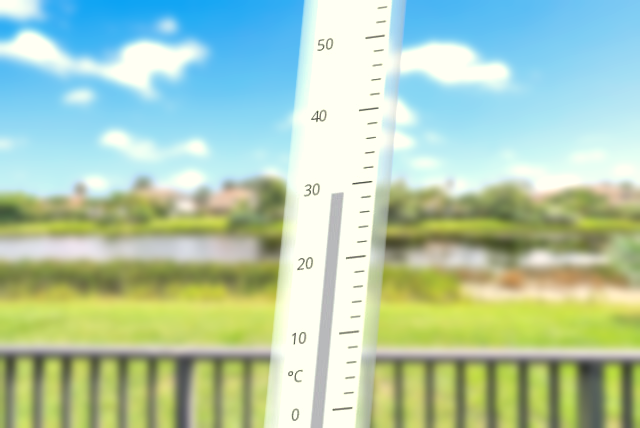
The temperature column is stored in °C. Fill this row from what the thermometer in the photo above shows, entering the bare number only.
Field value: 29
